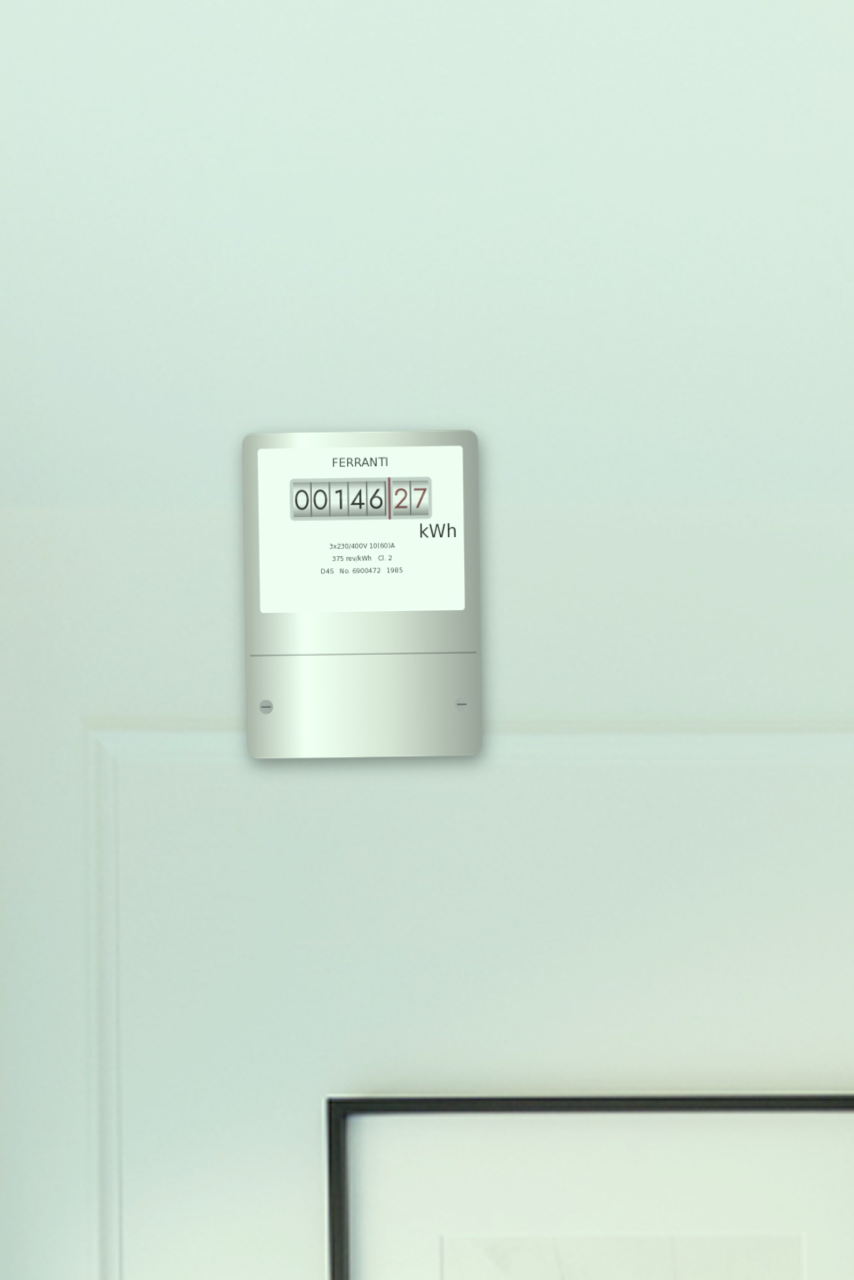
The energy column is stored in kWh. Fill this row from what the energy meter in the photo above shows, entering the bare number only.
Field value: 146.27
